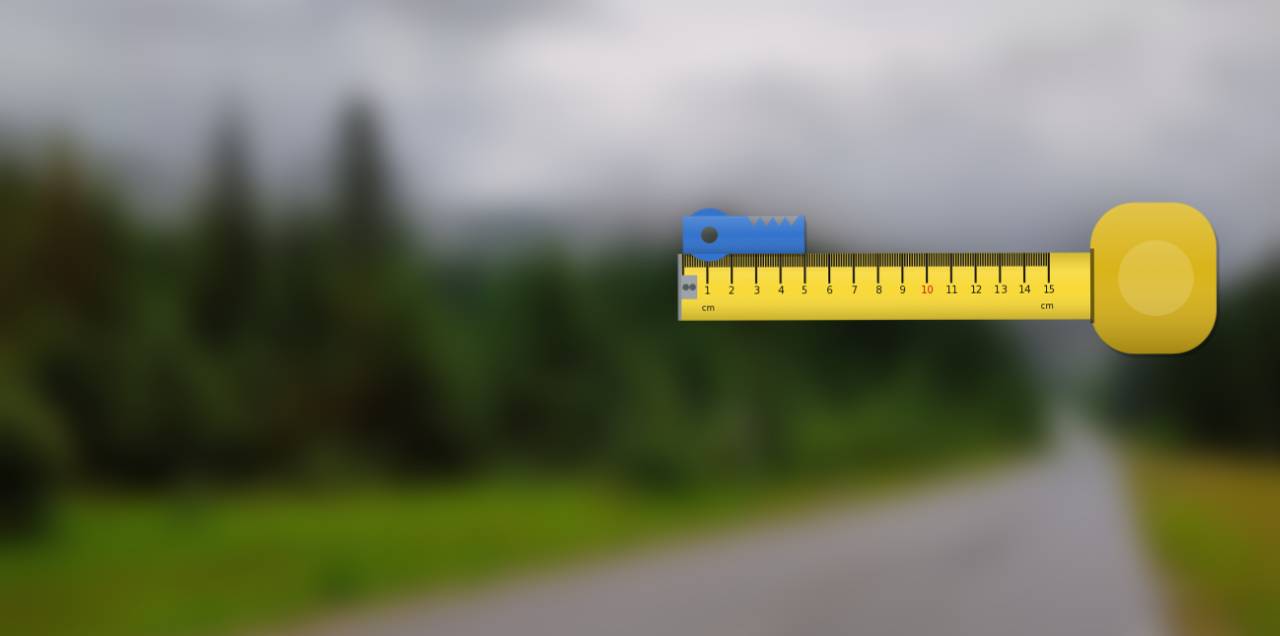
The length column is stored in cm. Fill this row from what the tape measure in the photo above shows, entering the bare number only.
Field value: 5
